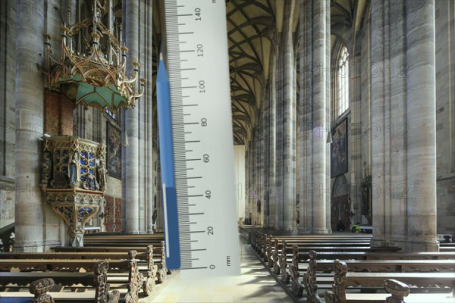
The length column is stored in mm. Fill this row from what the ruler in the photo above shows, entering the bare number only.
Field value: 120
